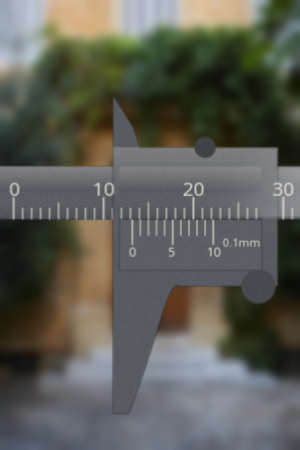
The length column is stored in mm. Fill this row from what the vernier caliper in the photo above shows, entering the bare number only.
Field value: 13.2
